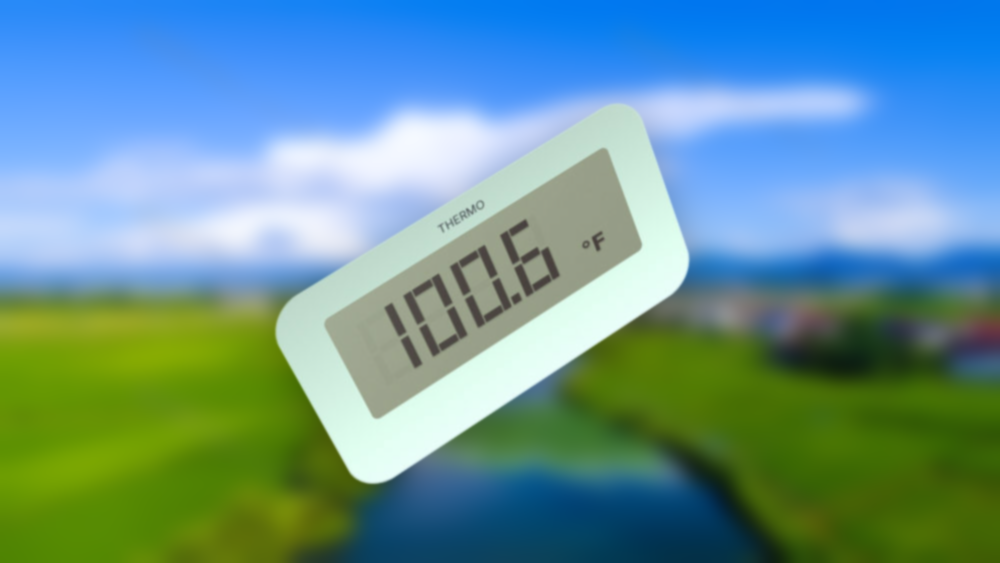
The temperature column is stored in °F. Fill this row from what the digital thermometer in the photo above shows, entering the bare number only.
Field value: 100.6
